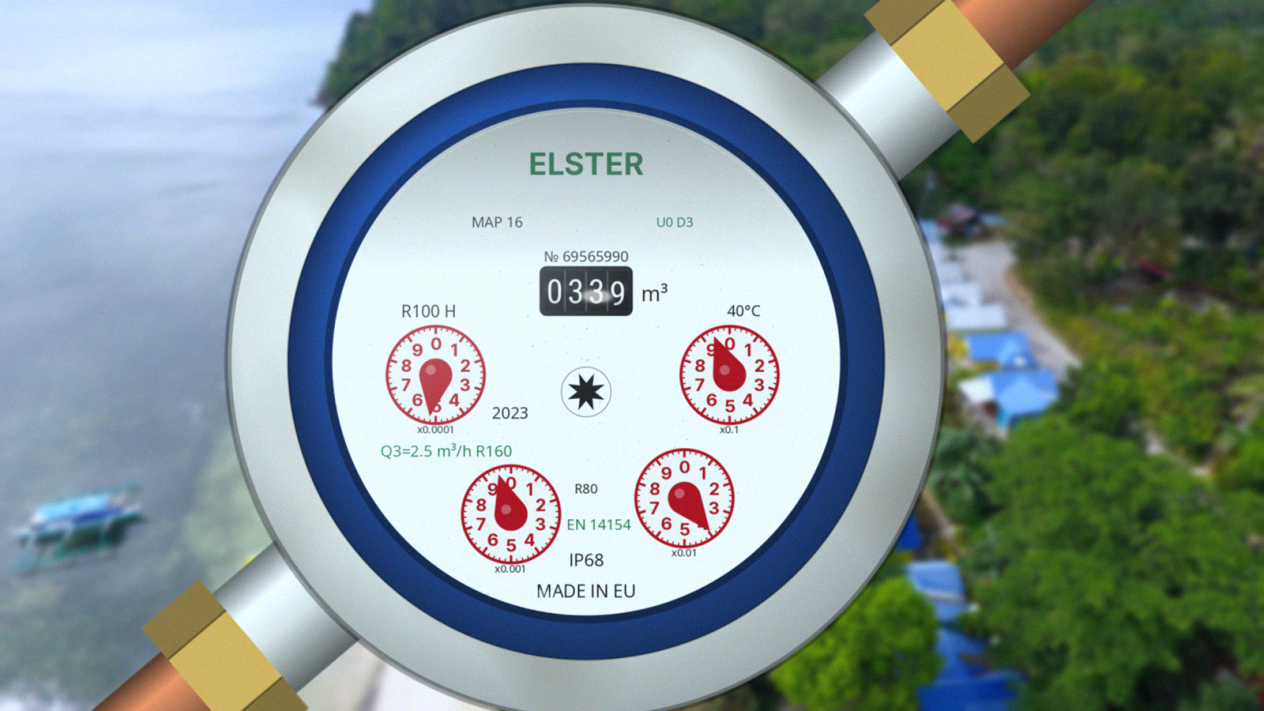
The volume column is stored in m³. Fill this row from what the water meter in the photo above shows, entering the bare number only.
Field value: 338.9395
